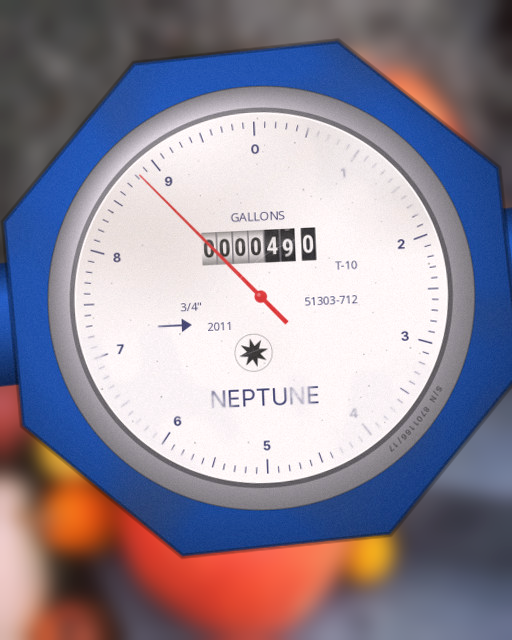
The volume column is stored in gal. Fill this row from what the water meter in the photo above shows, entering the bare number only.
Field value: 488.8
